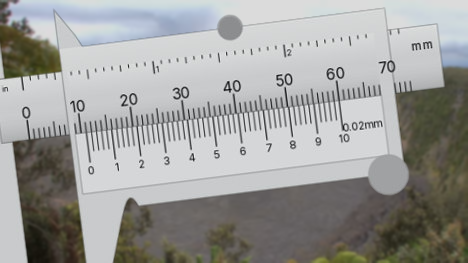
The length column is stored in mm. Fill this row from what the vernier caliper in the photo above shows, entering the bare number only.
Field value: 11.0
